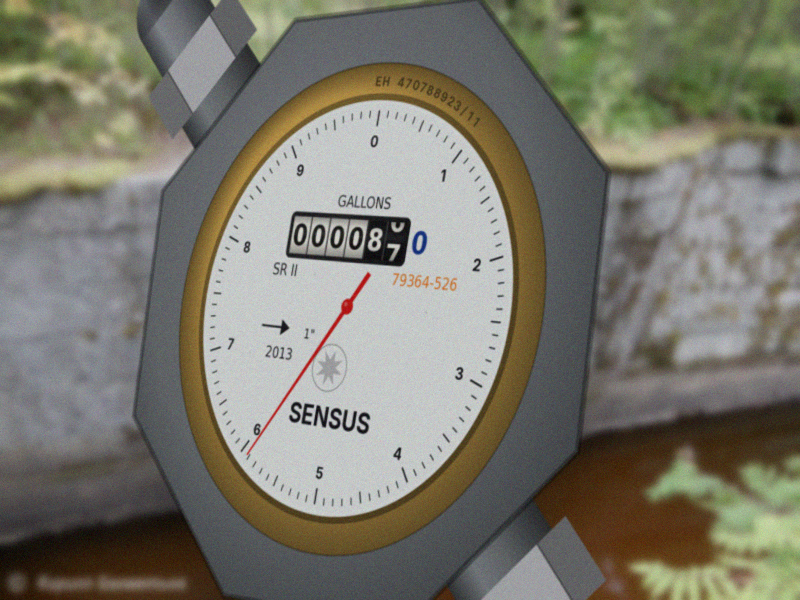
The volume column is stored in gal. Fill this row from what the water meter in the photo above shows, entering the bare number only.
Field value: 865.9
